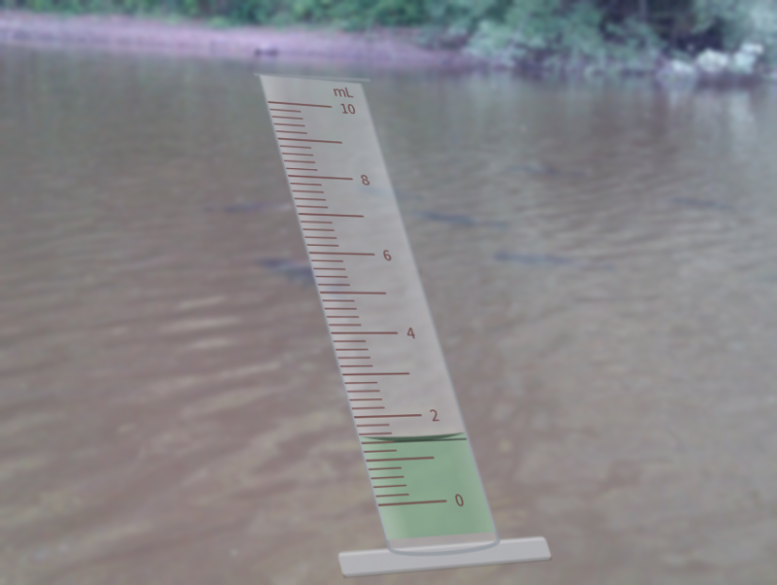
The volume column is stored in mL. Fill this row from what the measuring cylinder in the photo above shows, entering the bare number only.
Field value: 1.4
